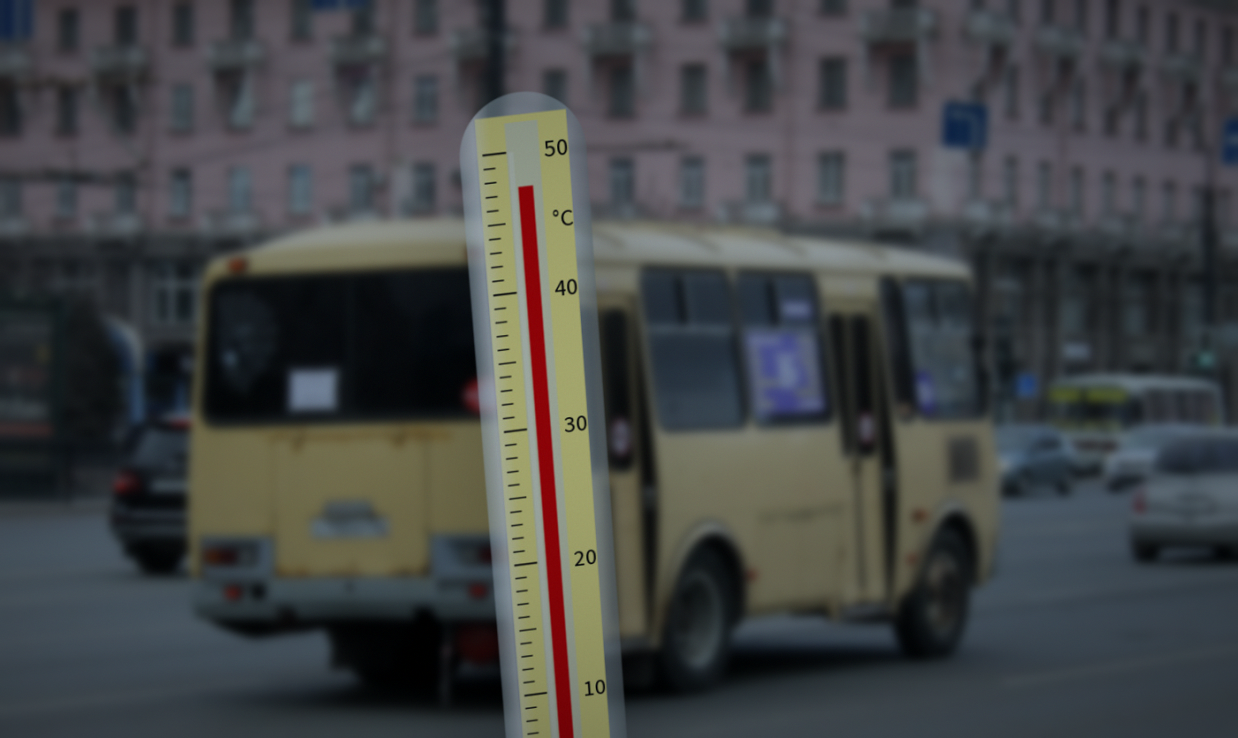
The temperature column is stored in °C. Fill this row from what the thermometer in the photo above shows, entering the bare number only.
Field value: 47.5
